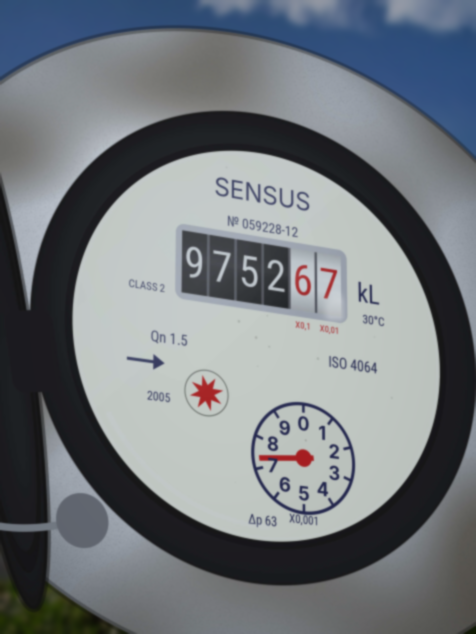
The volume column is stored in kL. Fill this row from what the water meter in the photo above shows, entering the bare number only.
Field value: 9752.677
